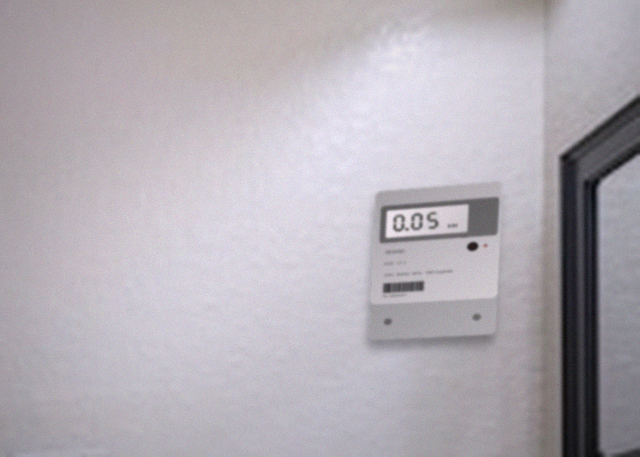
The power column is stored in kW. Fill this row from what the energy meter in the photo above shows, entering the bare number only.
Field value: 0.05
